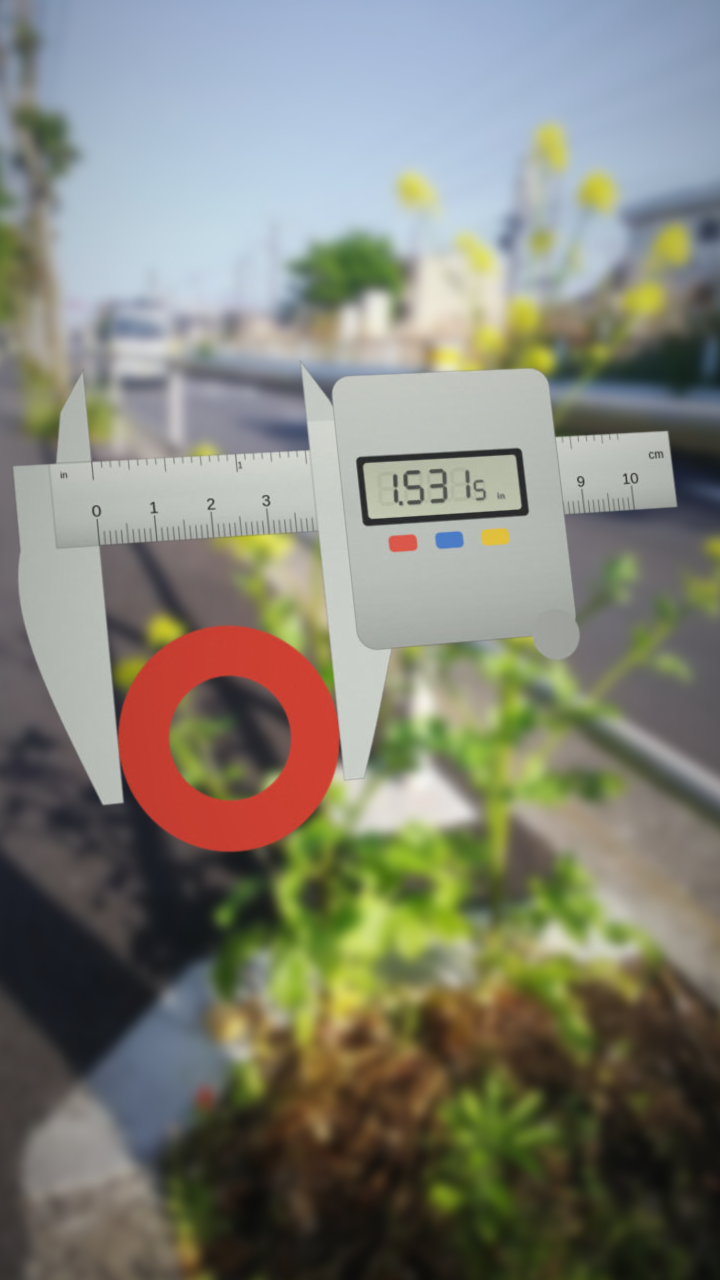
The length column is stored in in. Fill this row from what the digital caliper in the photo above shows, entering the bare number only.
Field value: 1.5315
